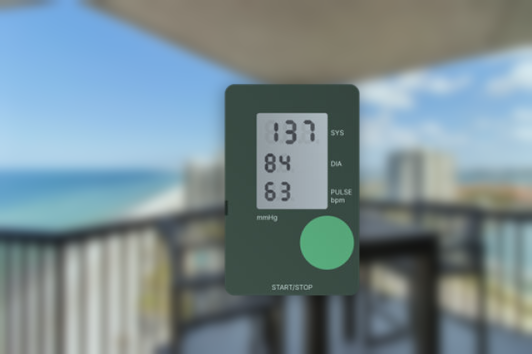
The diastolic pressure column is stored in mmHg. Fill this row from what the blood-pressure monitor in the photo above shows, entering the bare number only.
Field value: 84
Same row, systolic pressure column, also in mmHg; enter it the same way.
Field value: 137
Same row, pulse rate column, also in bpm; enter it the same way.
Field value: 63
